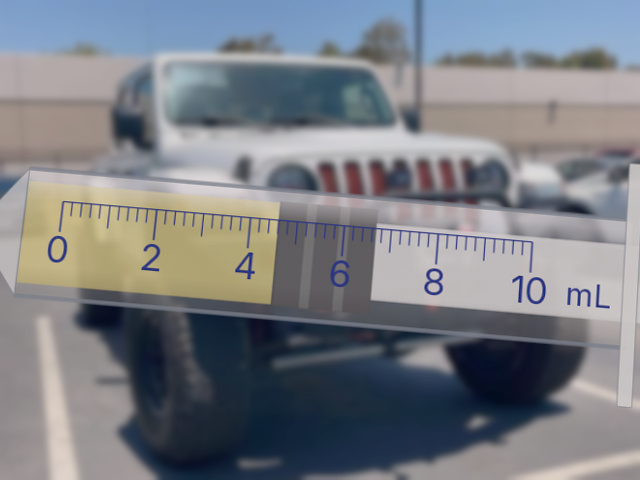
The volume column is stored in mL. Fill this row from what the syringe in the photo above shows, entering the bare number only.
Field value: 4.6
